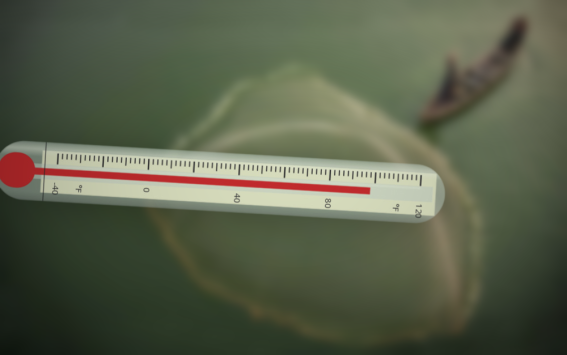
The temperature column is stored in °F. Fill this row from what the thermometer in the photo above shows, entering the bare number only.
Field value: 98
